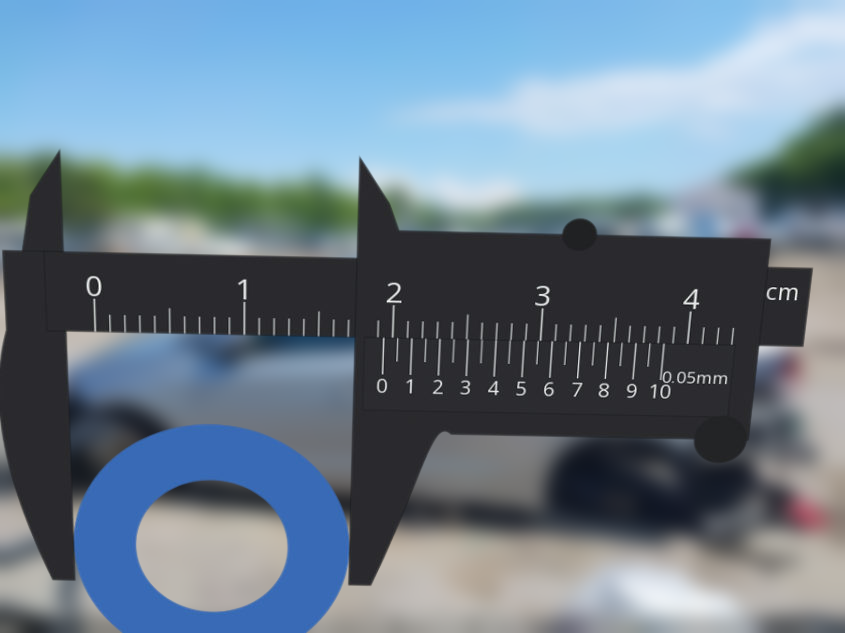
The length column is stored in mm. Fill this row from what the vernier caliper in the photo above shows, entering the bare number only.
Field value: 19.4
